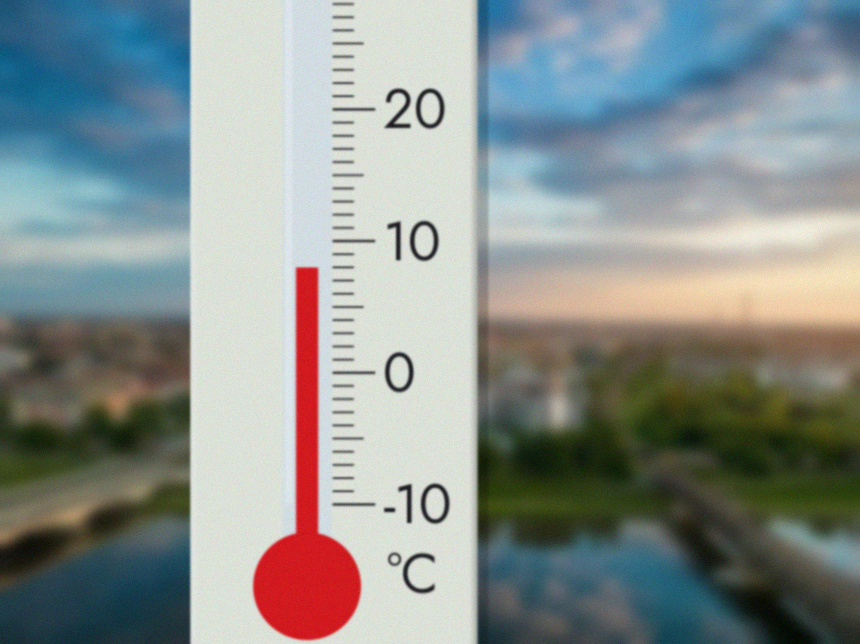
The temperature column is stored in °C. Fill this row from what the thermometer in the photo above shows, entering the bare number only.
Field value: 8
